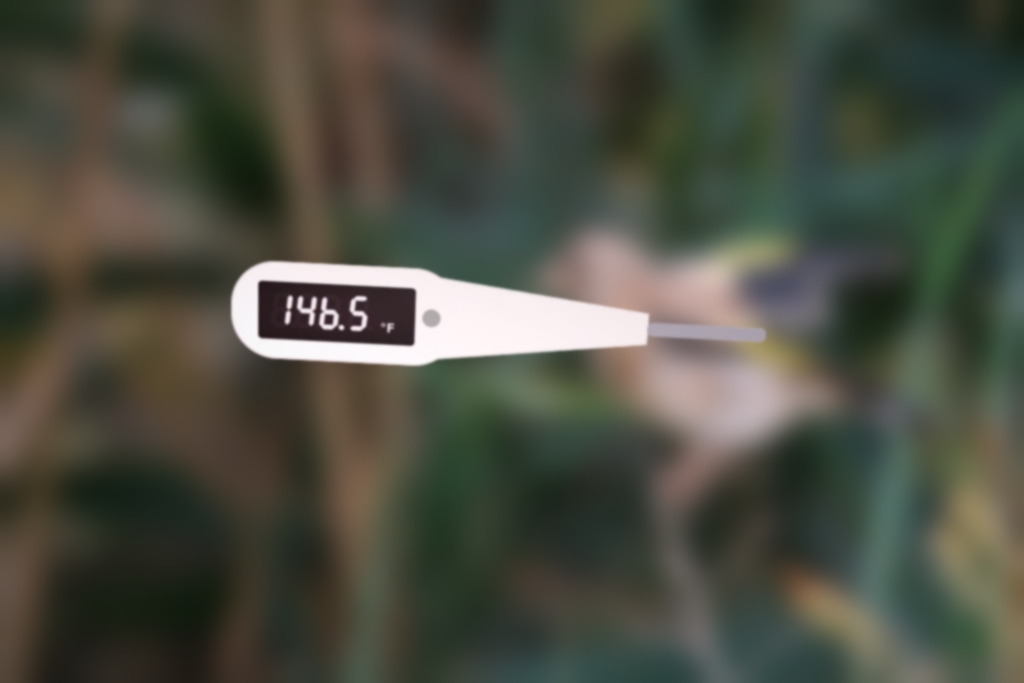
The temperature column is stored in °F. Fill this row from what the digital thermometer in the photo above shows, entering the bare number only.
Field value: 146.5
